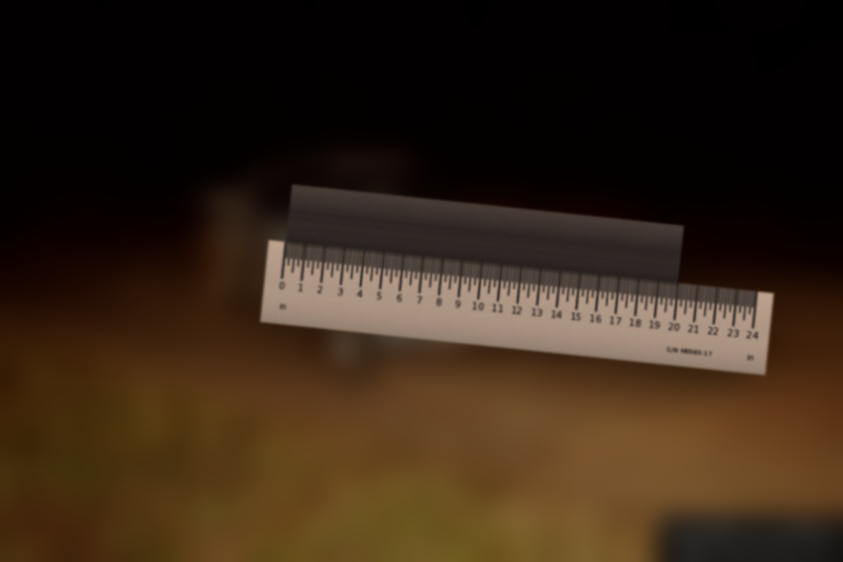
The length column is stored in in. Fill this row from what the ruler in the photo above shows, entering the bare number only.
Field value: 20
